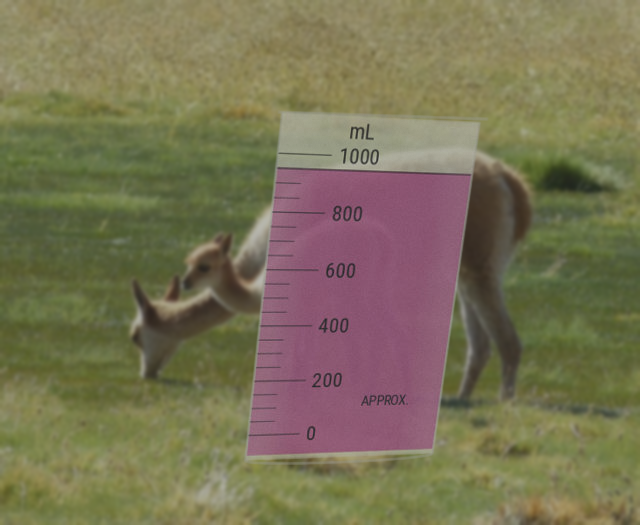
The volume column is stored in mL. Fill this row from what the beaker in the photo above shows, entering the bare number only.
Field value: 950
